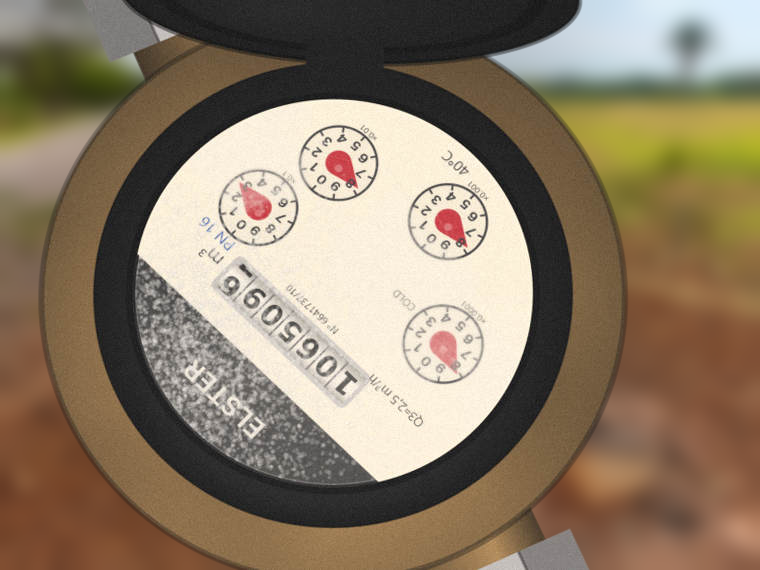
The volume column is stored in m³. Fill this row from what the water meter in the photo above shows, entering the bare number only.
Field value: 1065096.2778
